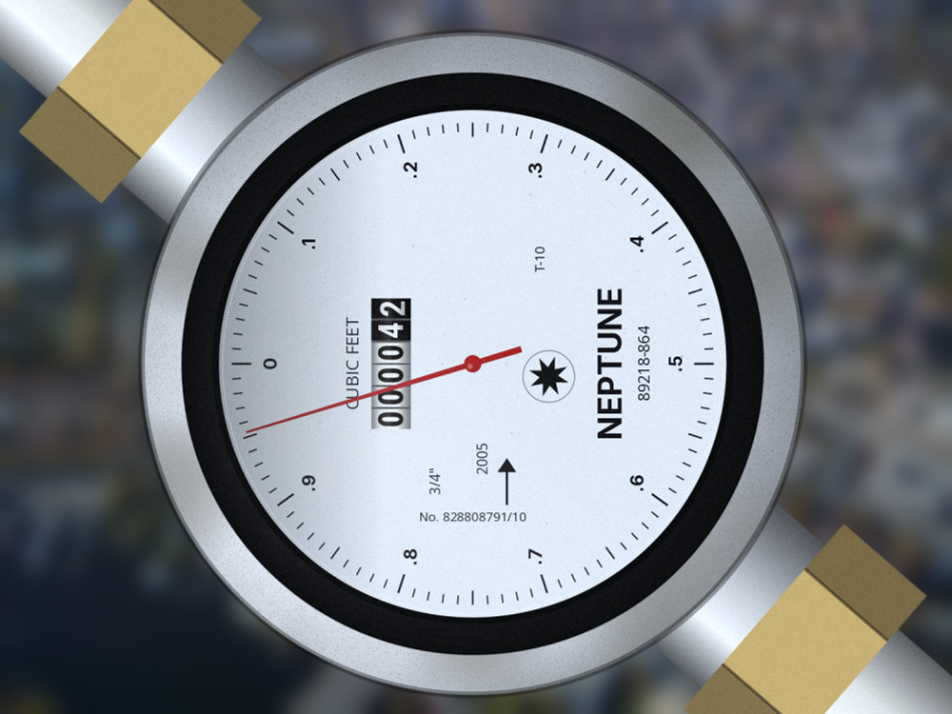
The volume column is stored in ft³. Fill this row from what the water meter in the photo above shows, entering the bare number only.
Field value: 41.95
